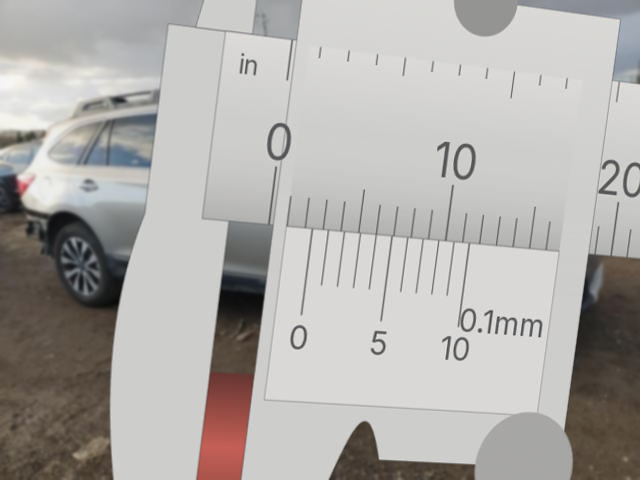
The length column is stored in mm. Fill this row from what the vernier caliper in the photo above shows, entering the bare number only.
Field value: 2.4
